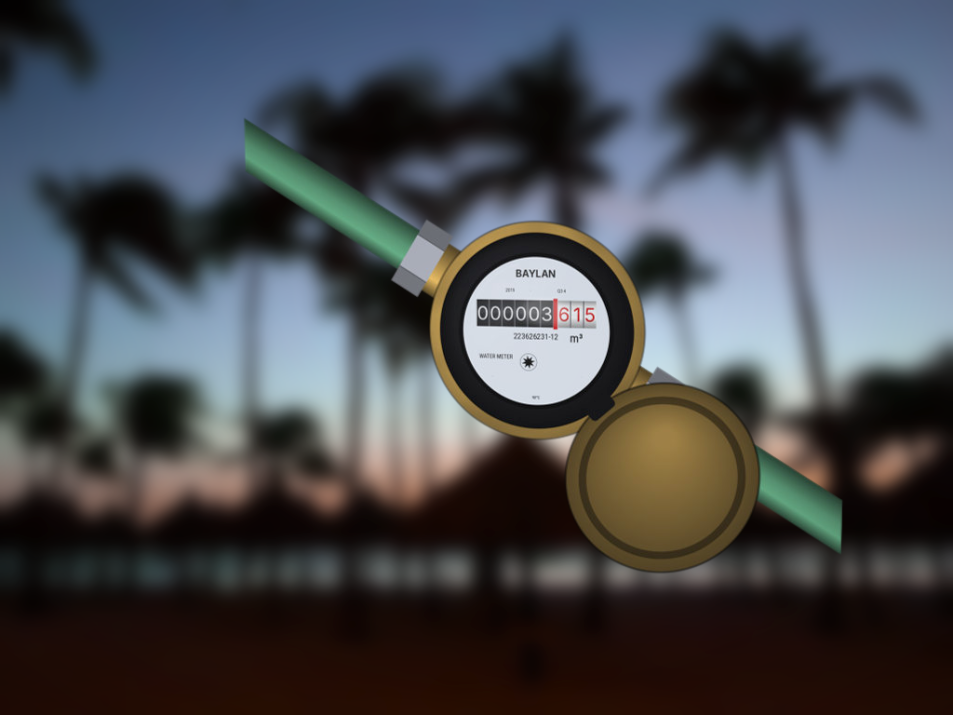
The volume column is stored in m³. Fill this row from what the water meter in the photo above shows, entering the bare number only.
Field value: 3.615
